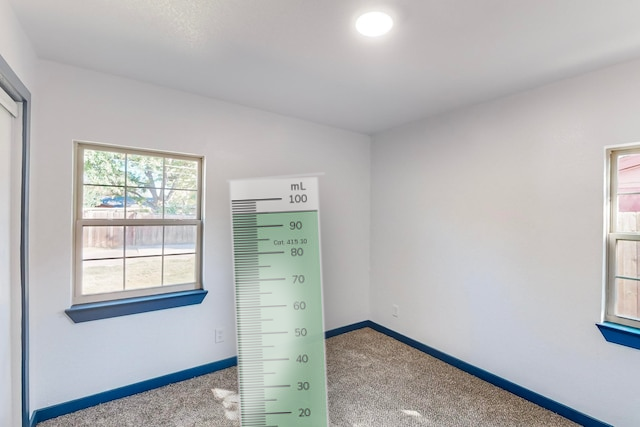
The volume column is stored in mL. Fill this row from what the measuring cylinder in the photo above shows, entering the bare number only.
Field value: 95
